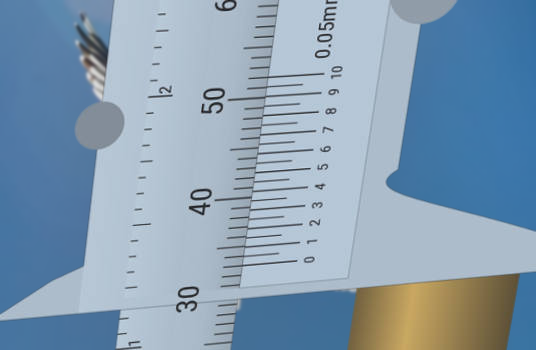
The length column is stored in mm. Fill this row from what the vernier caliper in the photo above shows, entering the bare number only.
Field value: 33.0
